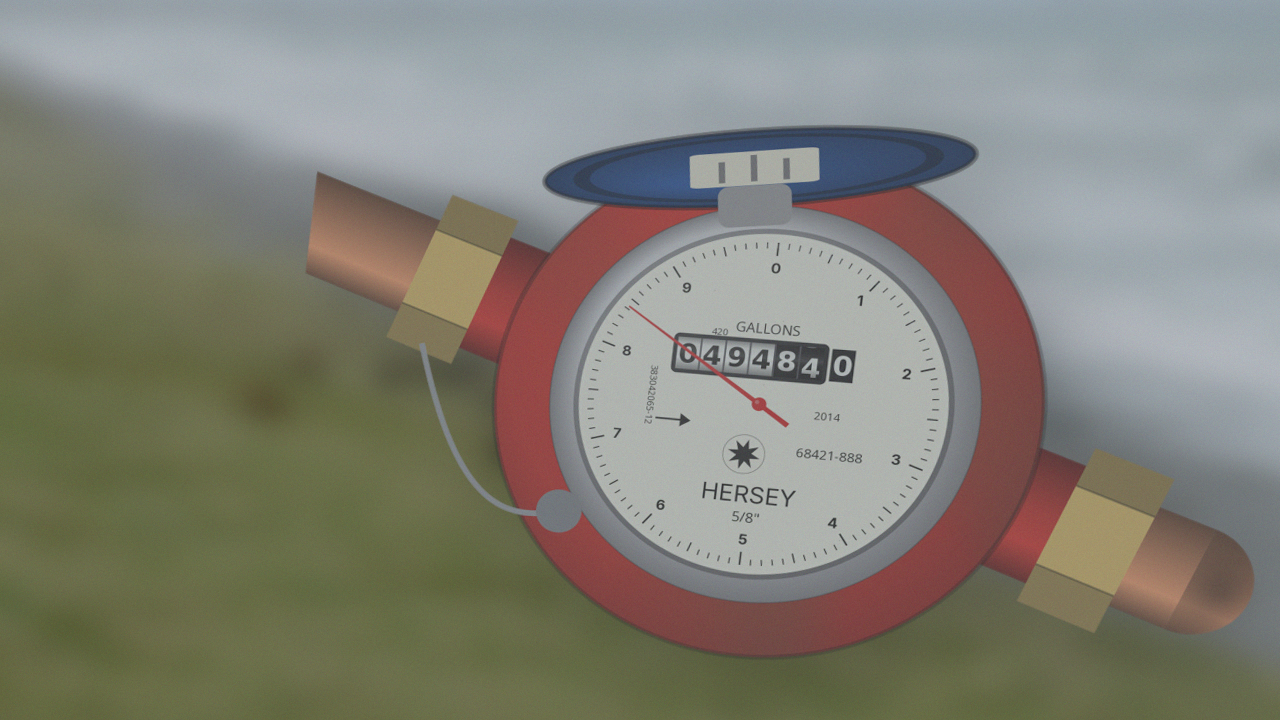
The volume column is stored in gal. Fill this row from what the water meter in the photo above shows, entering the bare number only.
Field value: 494838.4
